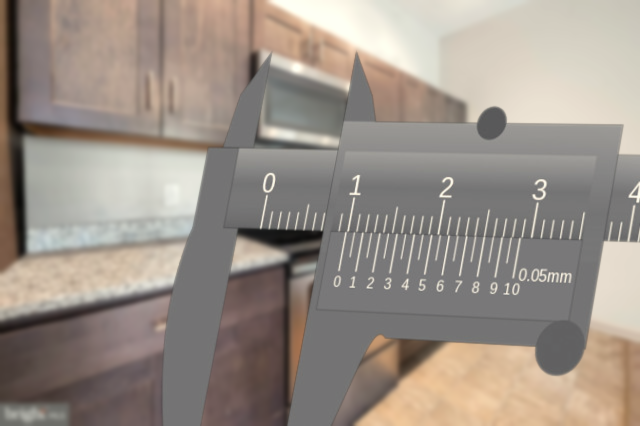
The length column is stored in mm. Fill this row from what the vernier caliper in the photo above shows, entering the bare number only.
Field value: 9.8
